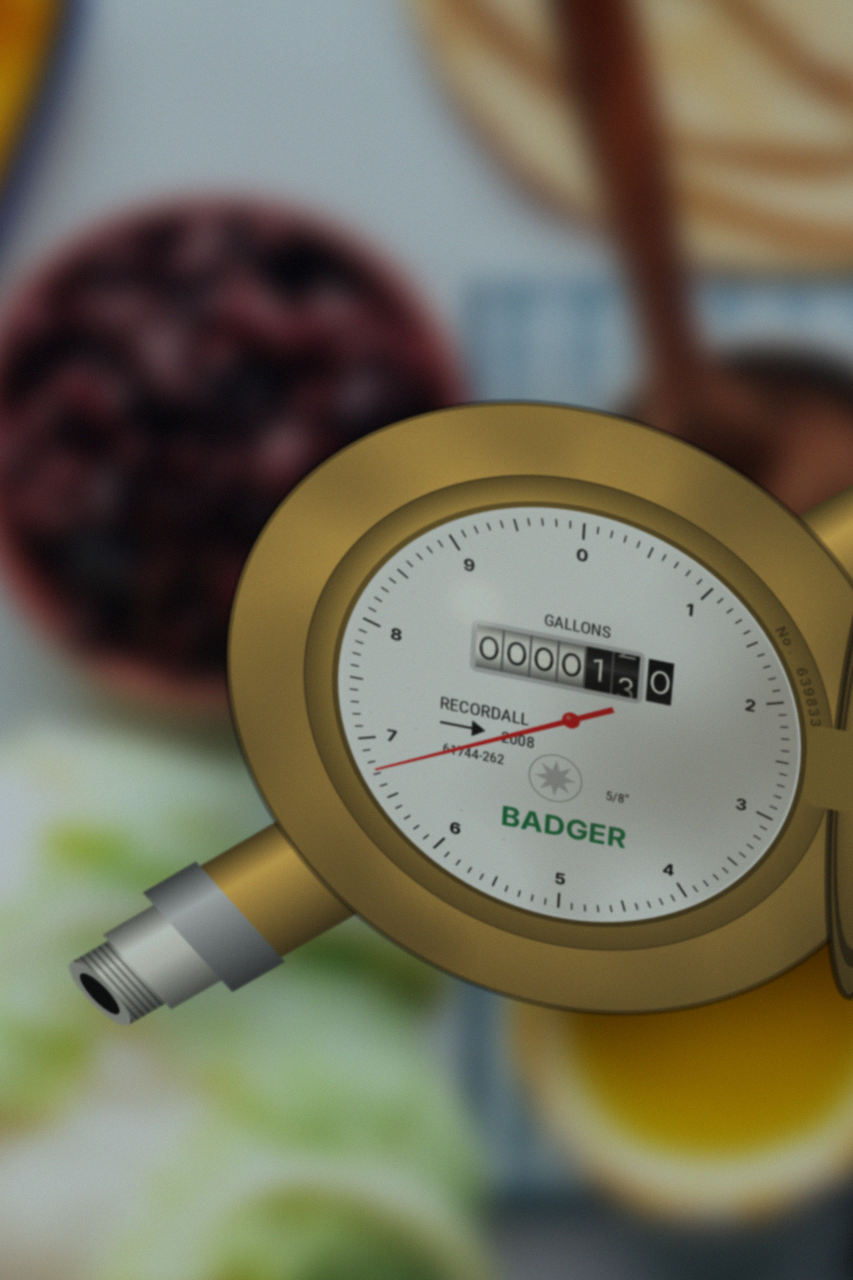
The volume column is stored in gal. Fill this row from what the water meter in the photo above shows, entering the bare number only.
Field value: 126.7
